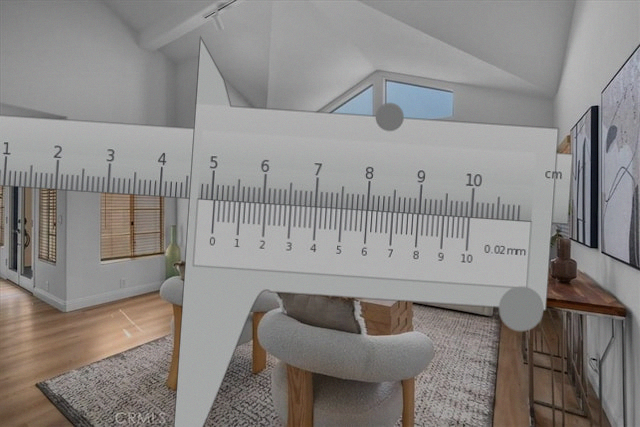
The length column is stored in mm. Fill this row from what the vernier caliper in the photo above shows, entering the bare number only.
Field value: 50.5
